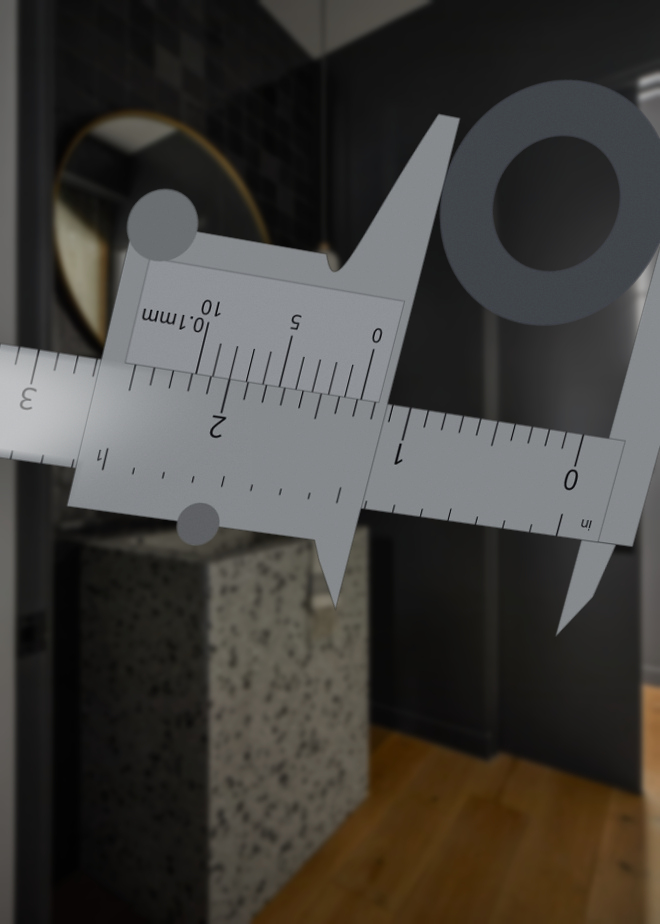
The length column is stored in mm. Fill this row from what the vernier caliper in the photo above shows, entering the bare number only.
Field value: 12.8
